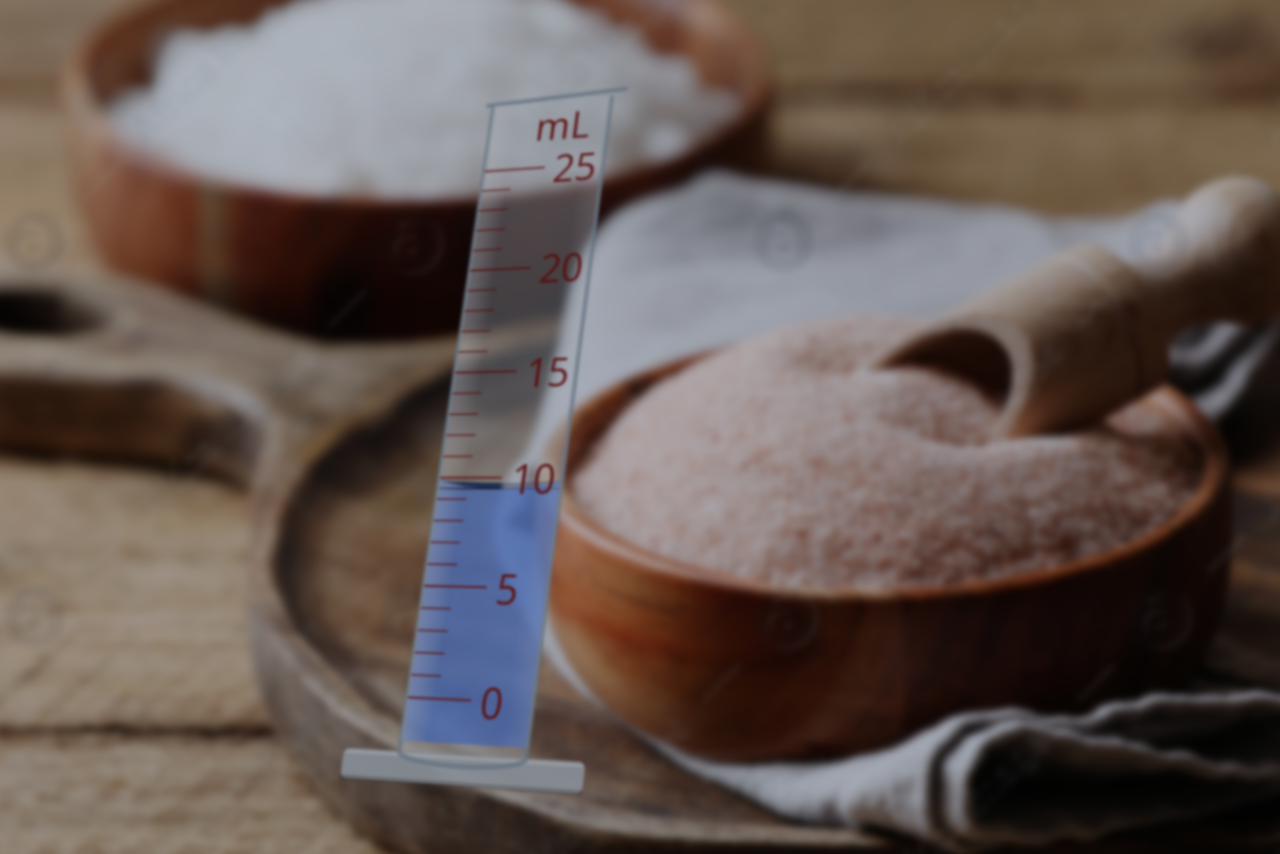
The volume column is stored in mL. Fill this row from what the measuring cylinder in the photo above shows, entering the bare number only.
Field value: 9.5
